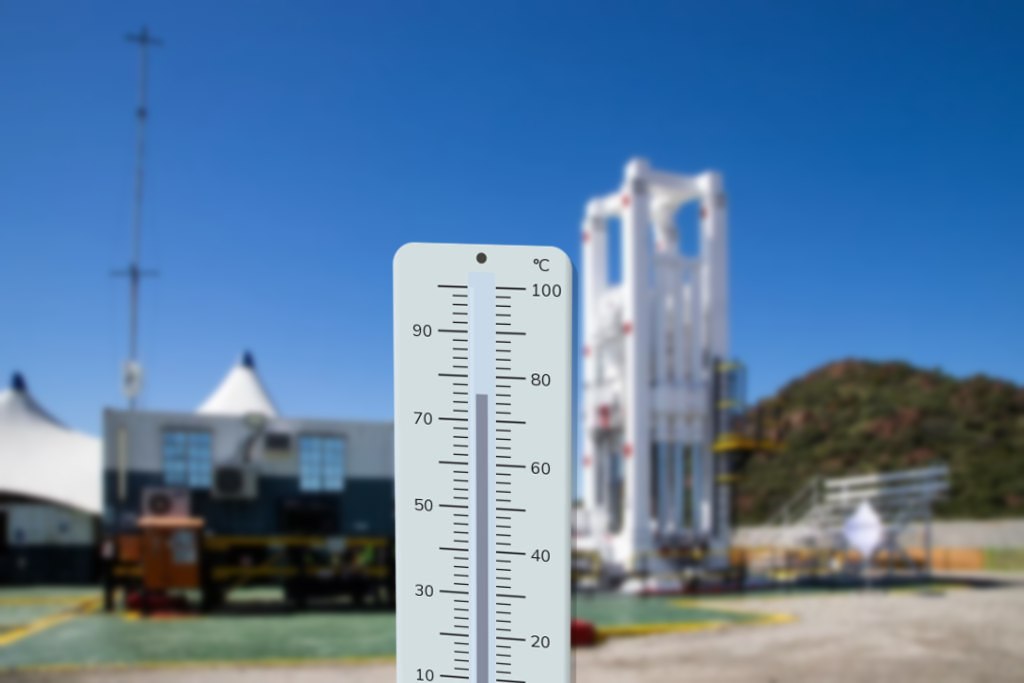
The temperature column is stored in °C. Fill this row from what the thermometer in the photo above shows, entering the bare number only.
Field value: 76
